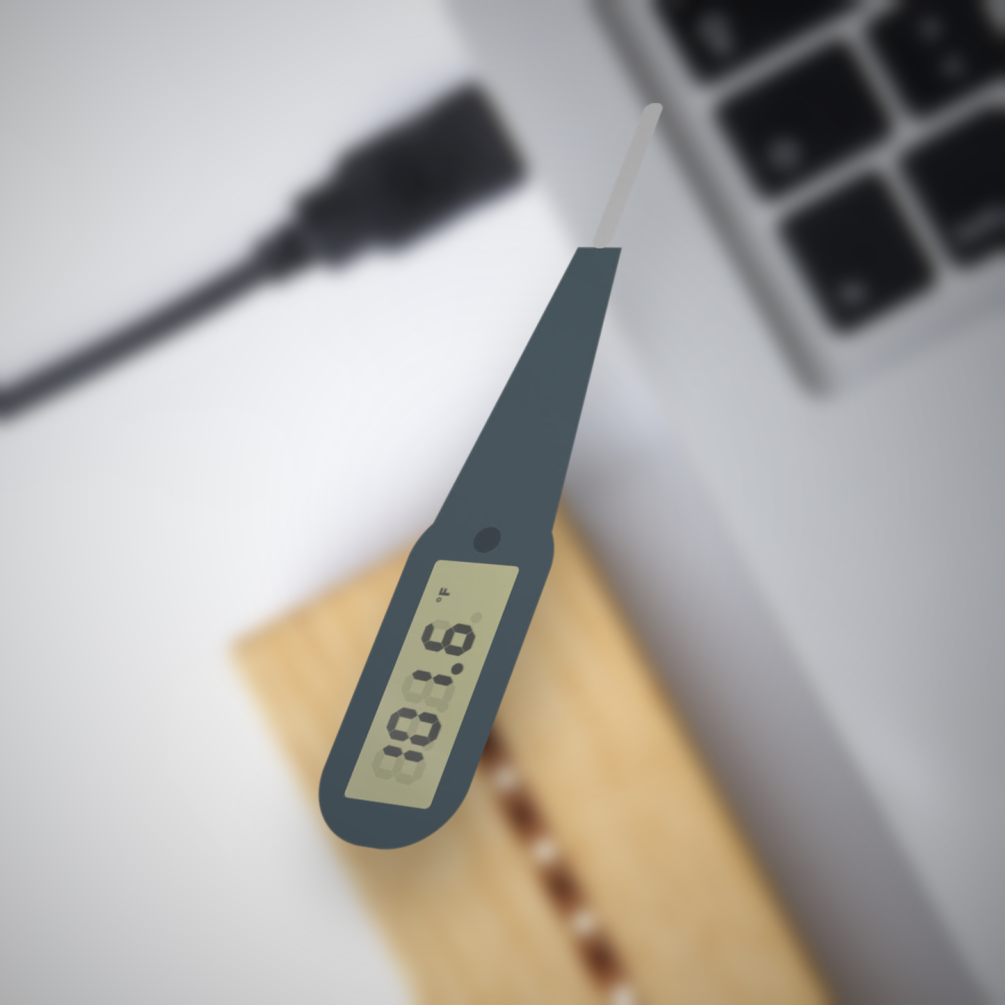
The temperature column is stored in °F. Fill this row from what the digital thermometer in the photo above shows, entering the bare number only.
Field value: 101.6
